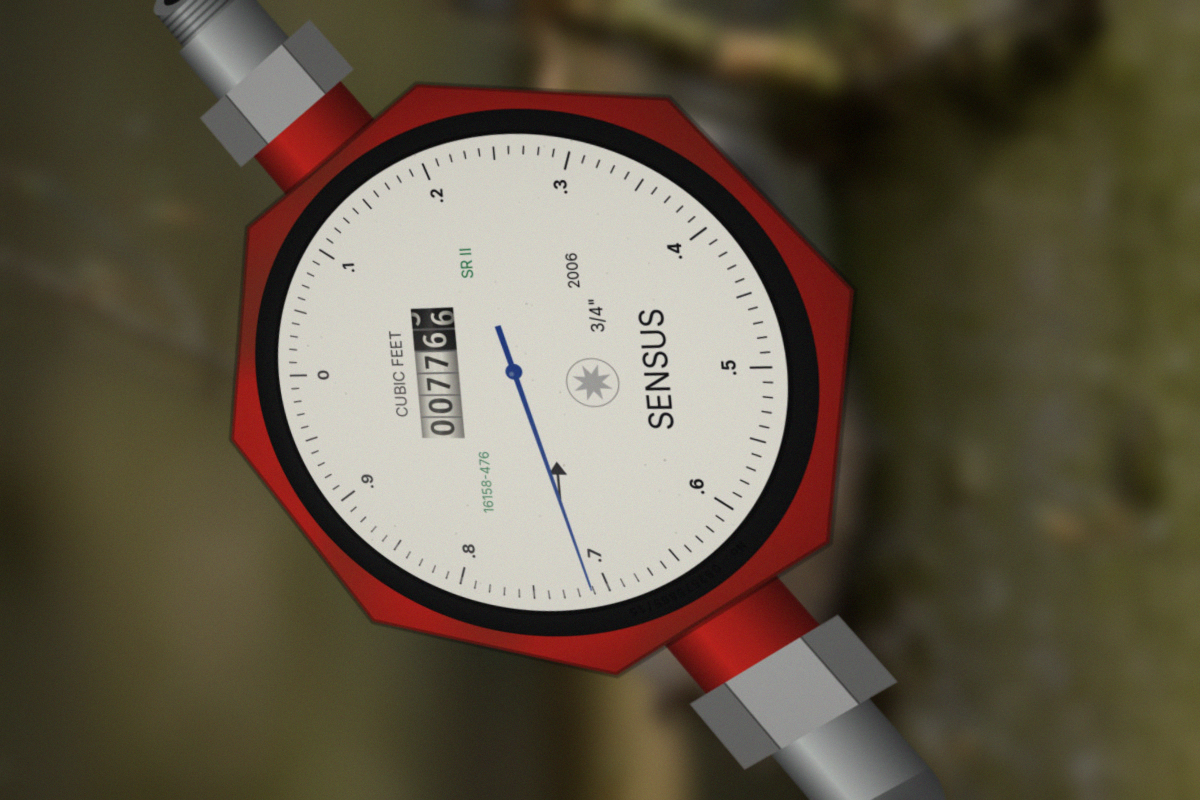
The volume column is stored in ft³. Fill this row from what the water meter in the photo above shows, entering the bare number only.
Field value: 7765.71
